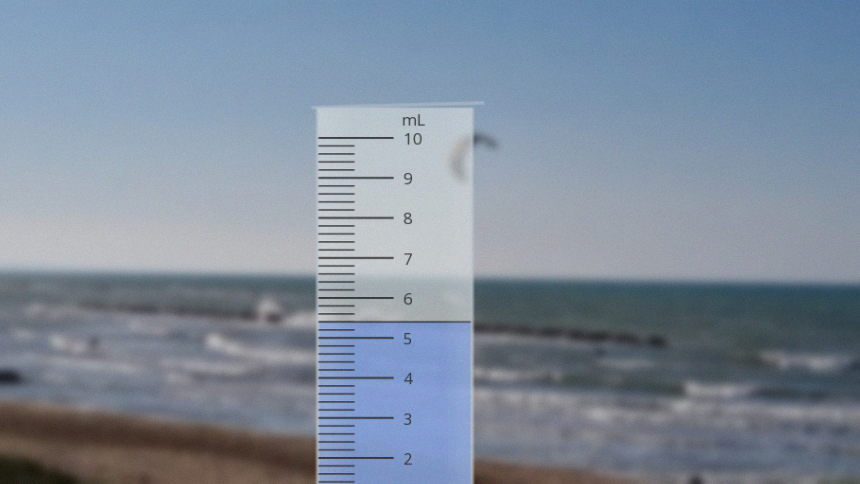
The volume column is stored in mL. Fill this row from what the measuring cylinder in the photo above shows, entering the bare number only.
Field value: 5.4
